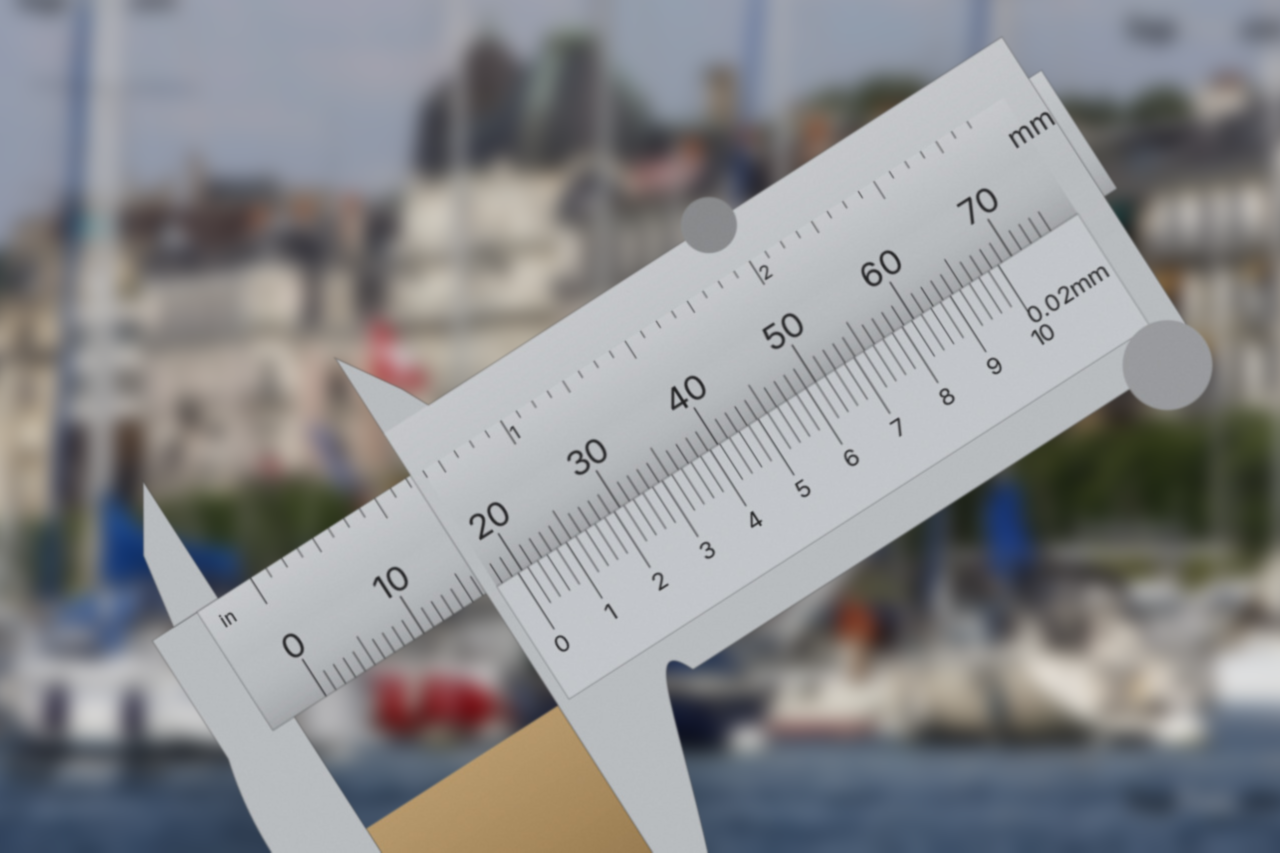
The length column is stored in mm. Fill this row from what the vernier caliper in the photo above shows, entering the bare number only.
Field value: 19.6
